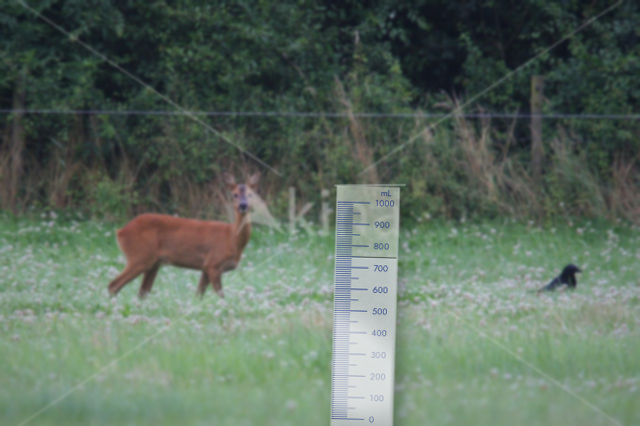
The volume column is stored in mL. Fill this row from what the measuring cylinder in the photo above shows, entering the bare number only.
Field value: 750
